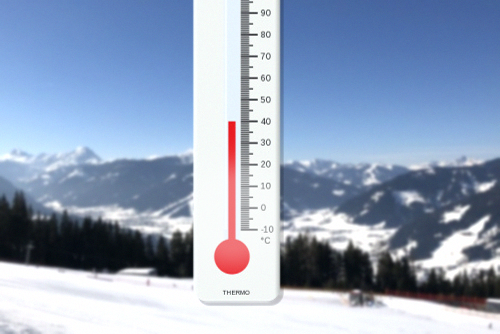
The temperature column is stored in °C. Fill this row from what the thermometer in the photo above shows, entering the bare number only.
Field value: 40
